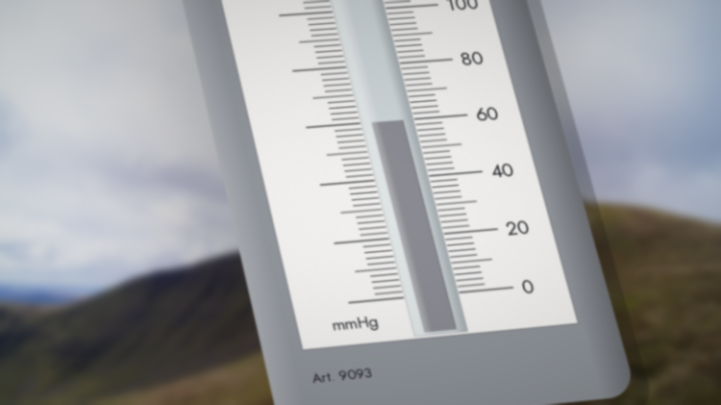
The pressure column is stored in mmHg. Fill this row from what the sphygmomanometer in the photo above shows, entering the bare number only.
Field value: 60
